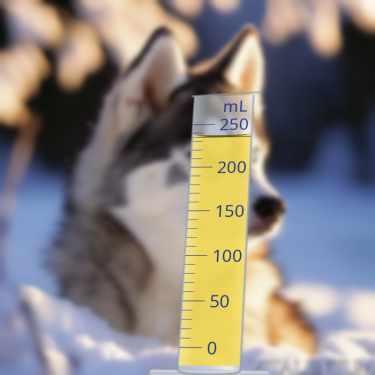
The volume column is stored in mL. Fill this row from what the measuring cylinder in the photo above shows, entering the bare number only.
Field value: 235
